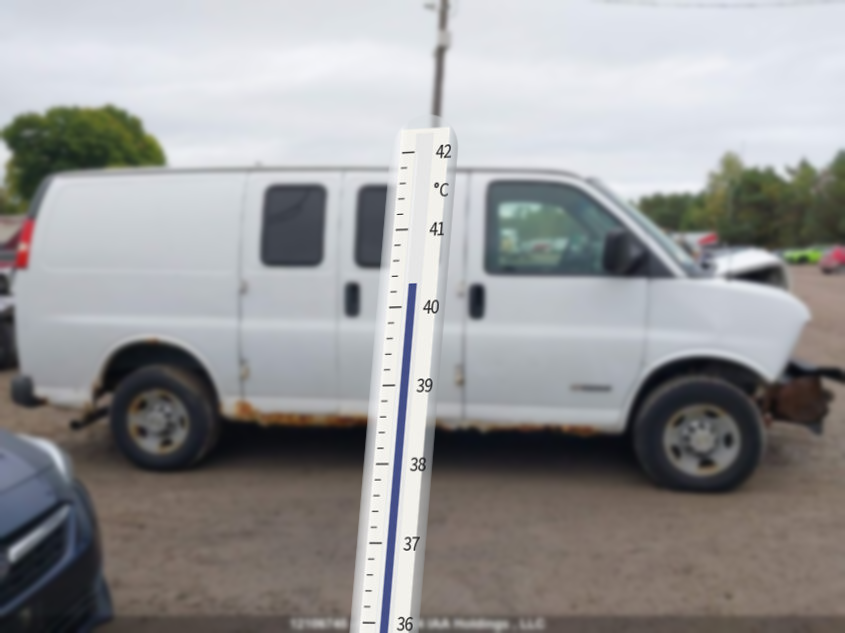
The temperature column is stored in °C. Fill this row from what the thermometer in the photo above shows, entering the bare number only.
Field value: 40.3
